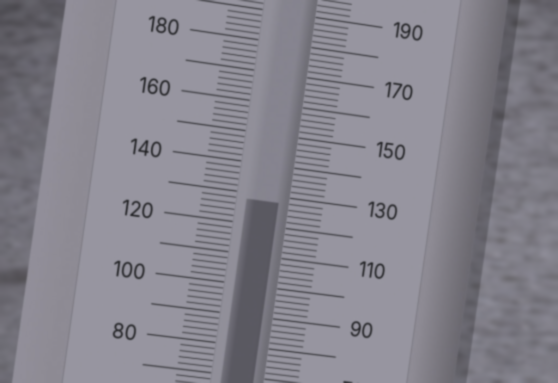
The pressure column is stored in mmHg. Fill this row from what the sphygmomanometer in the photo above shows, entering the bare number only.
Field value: 128
